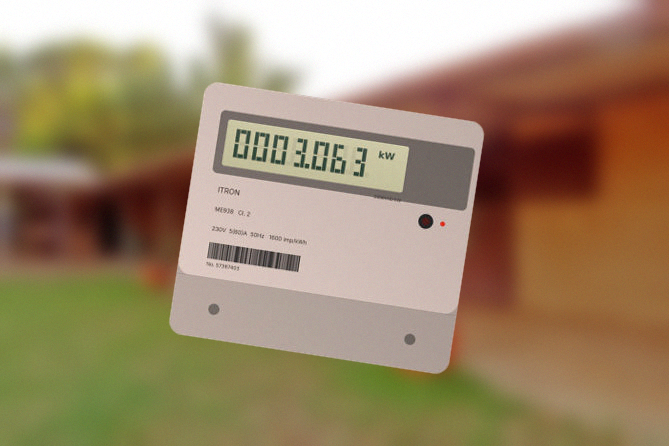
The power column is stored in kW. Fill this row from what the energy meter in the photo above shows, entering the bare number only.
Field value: 3.063
